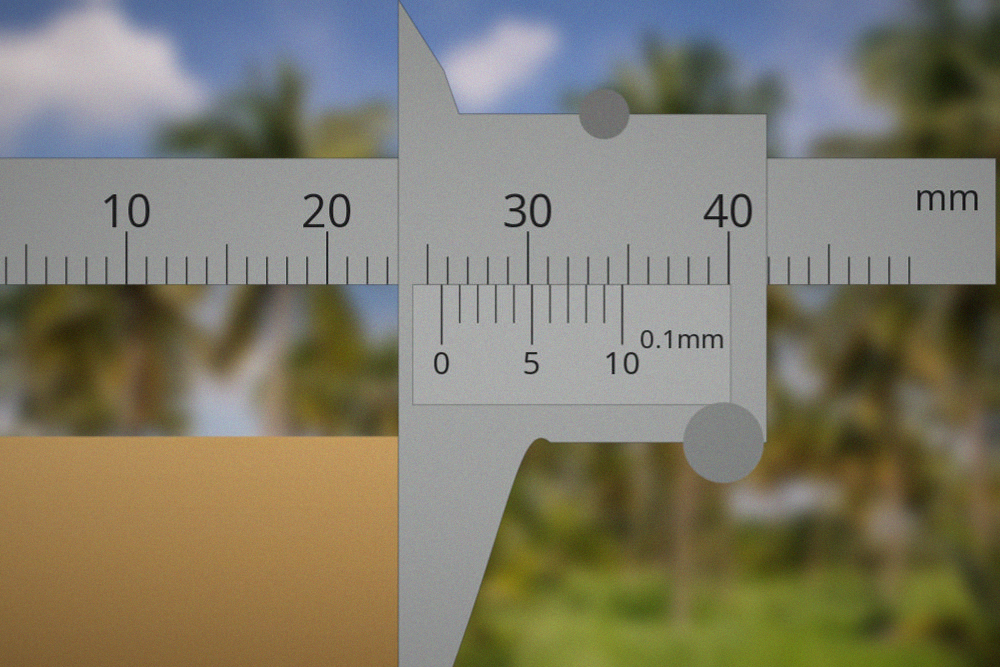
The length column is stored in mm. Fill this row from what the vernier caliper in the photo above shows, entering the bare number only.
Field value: 25.7
